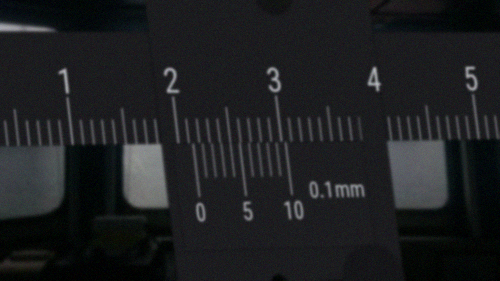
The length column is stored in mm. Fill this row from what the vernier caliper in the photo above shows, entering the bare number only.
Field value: 21.4
